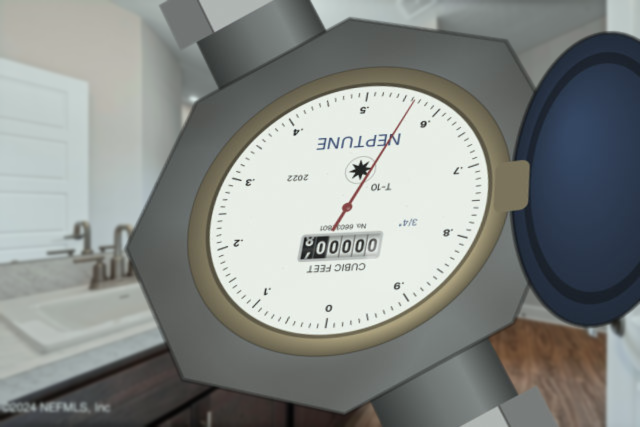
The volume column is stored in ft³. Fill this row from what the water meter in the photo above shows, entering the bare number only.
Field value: 7.56
